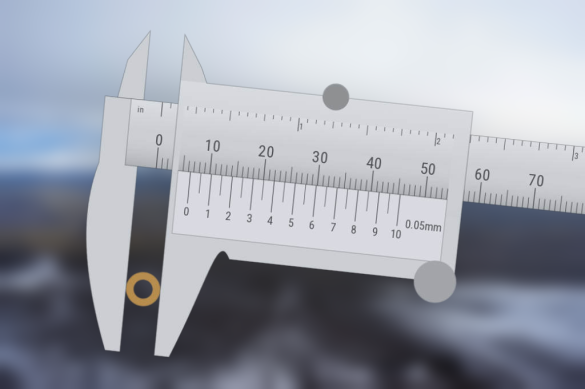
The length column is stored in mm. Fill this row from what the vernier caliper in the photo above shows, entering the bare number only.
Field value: 6.4
